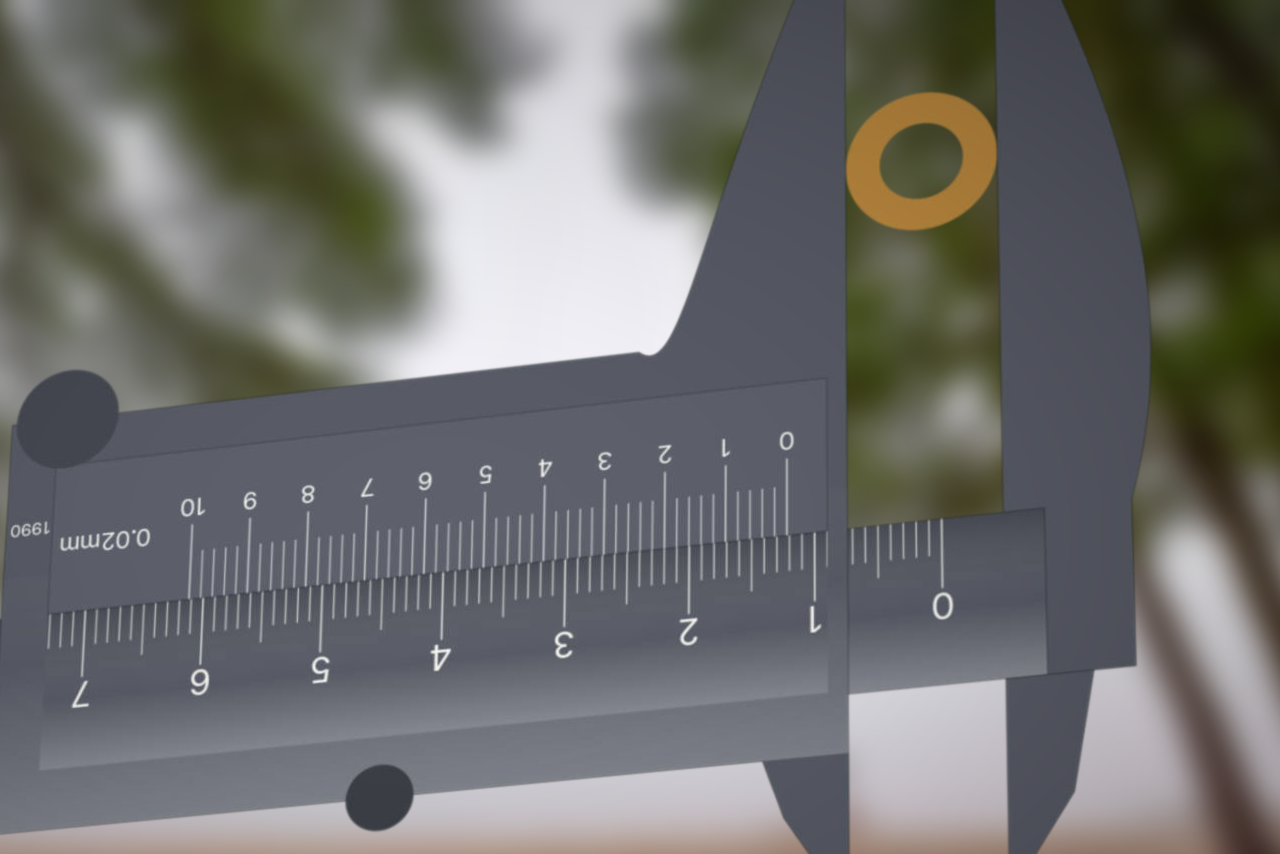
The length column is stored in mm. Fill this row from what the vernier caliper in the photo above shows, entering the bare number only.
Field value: 12.2
